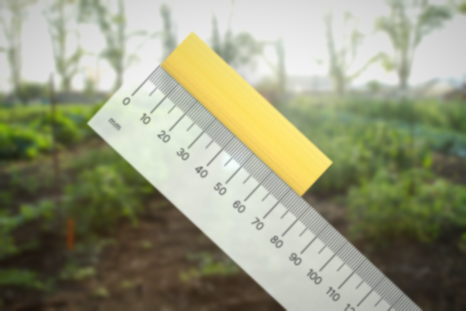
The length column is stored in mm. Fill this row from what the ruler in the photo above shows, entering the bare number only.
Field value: 75
